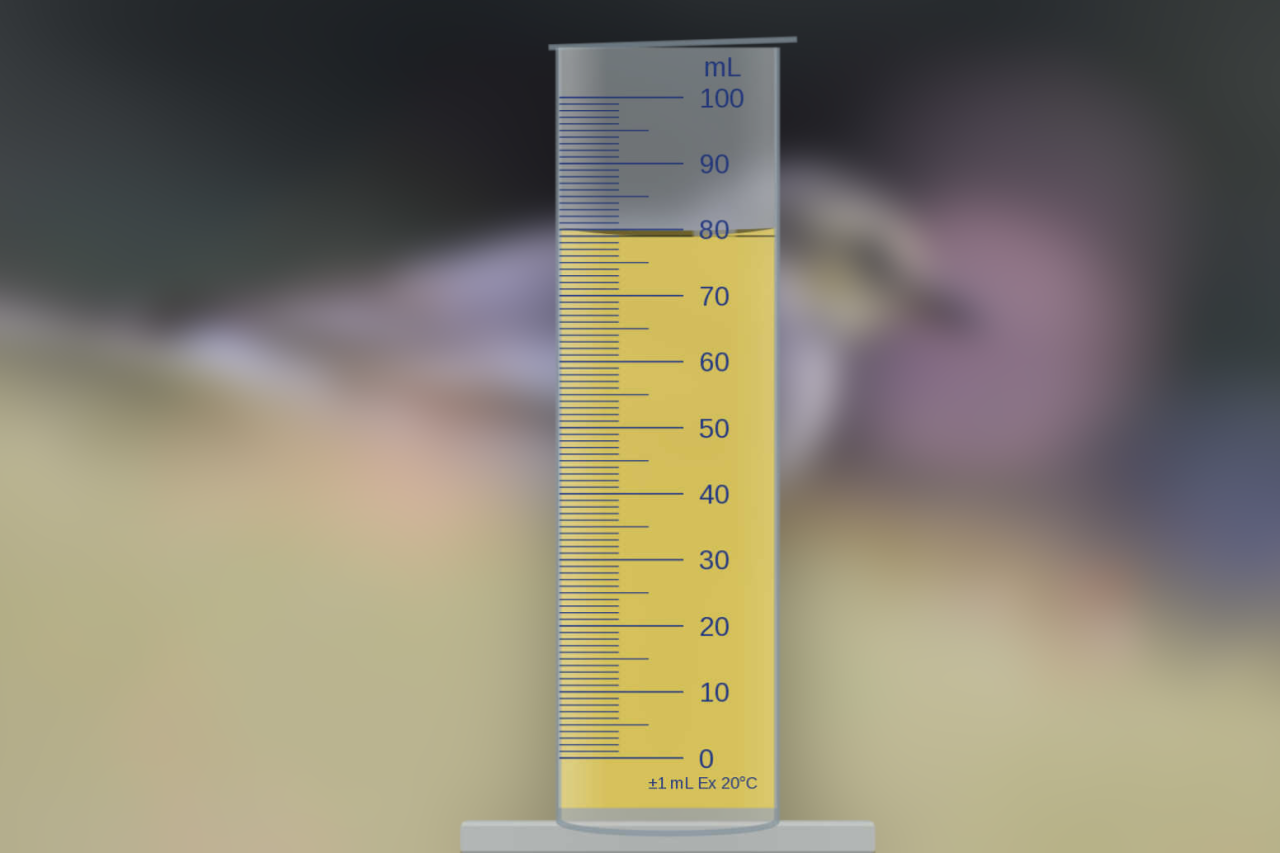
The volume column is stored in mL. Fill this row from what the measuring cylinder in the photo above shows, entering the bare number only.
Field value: 79
